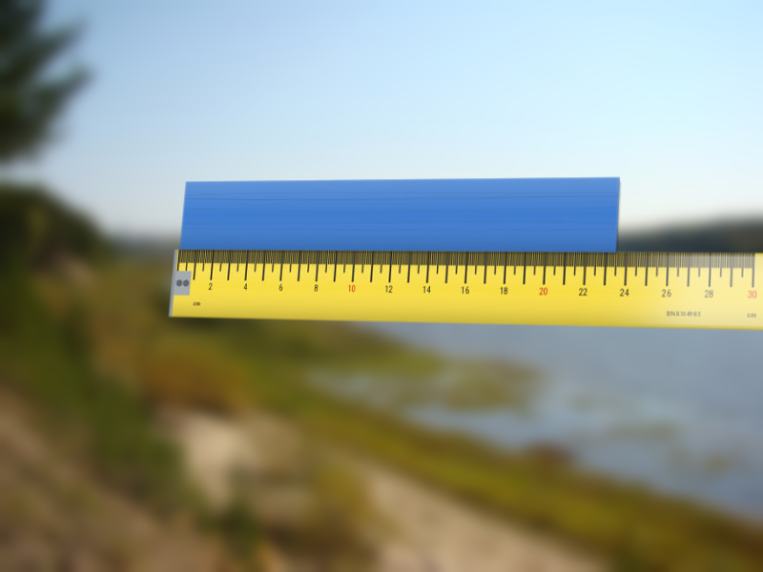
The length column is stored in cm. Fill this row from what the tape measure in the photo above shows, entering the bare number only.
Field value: 23.5
